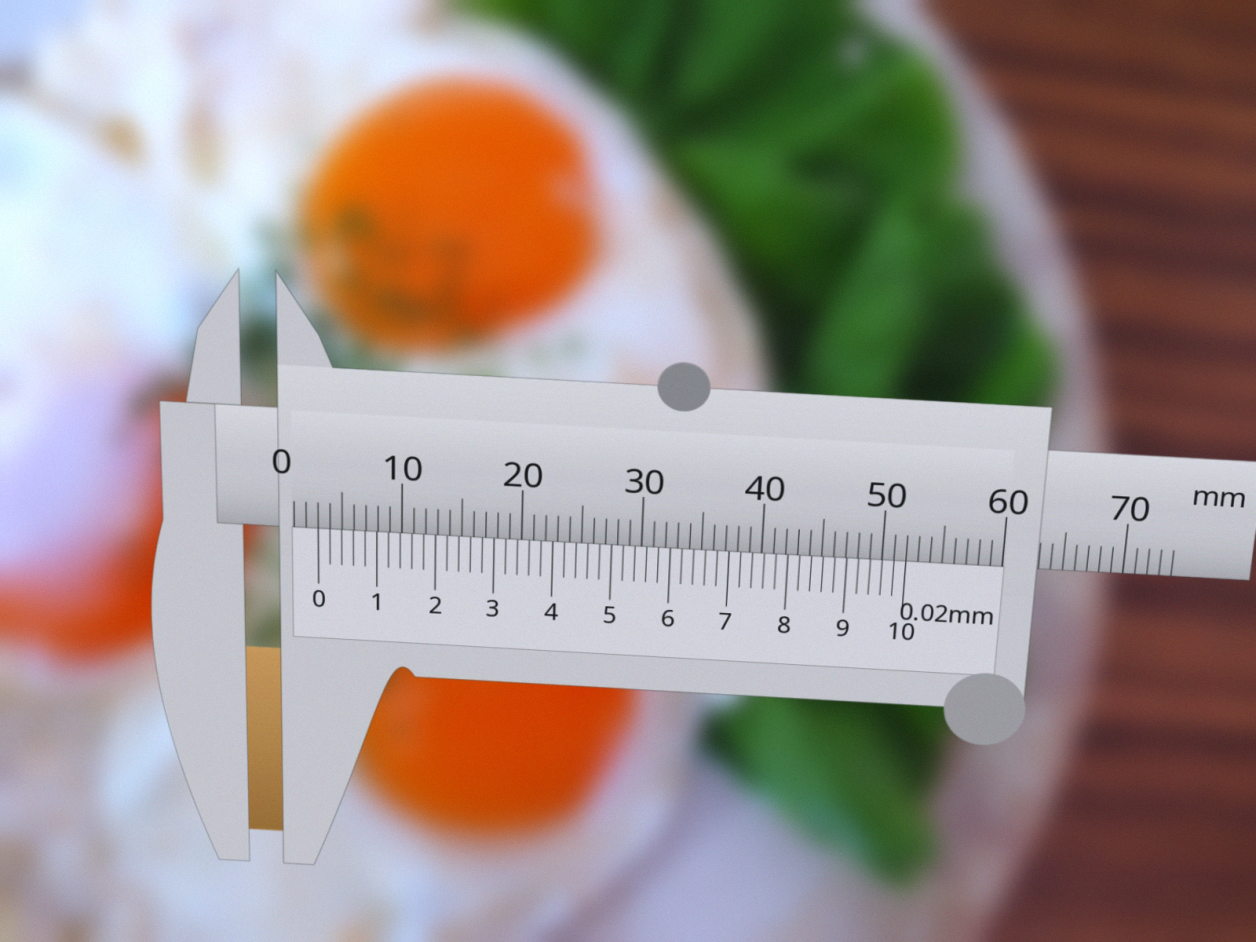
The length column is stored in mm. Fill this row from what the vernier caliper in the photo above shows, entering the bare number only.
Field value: 3.0
